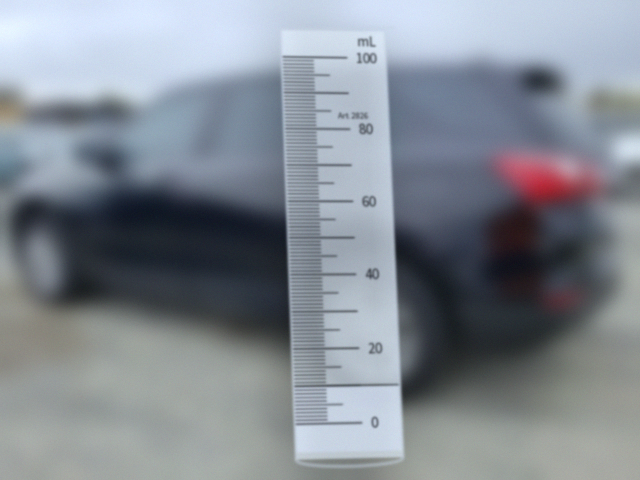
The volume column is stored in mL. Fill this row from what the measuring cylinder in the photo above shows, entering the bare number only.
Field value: 10
